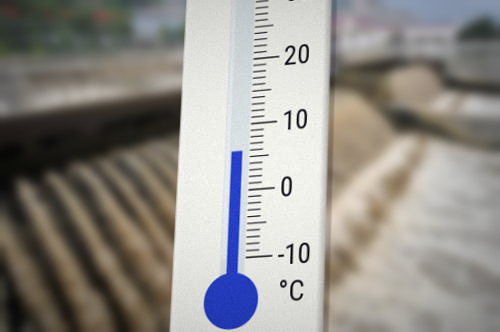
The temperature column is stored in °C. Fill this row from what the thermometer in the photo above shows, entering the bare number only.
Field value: 6
